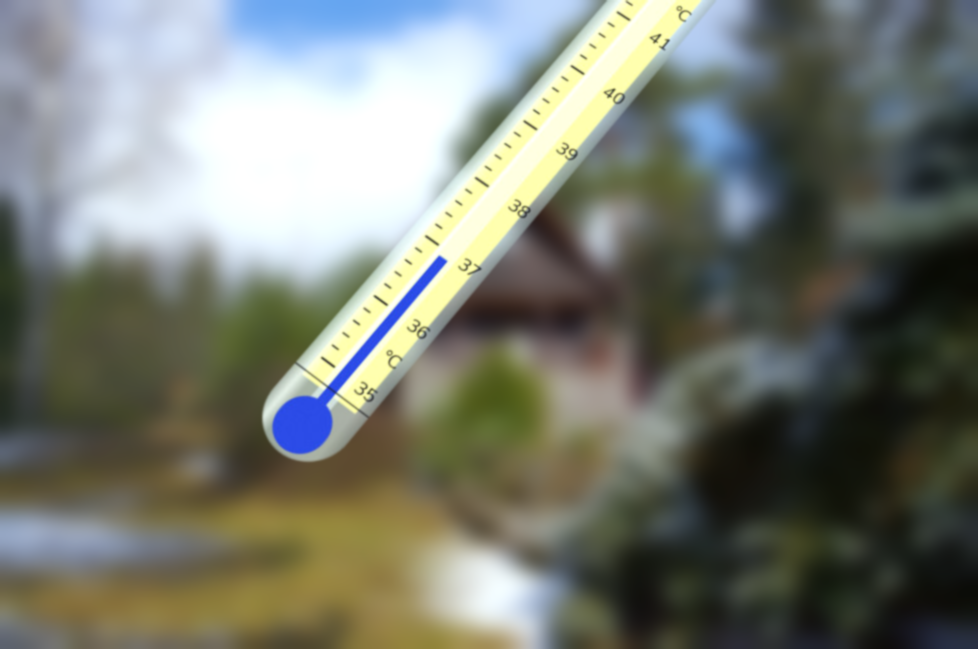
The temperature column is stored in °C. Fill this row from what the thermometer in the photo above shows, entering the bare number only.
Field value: 36.9
